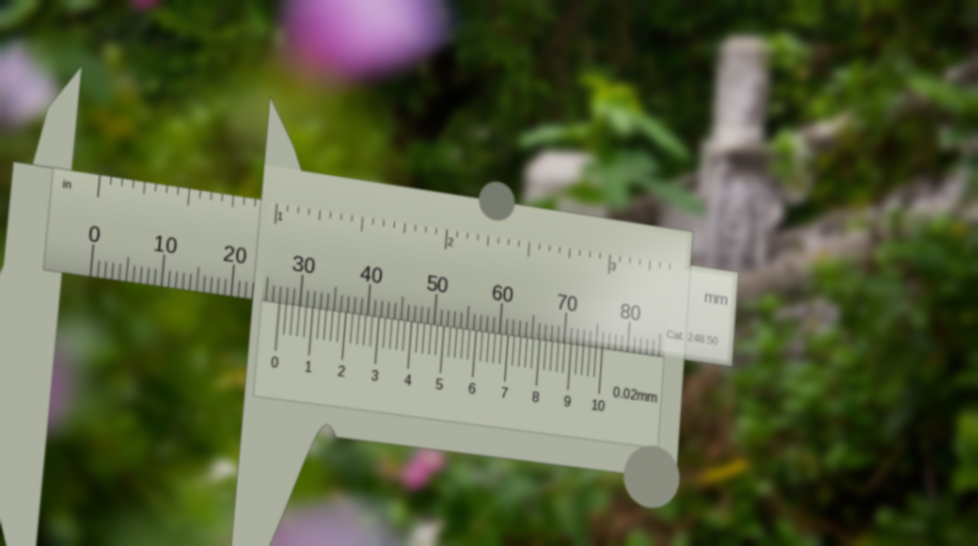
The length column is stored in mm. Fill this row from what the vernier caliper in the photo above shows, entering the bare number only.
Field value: 27.0
